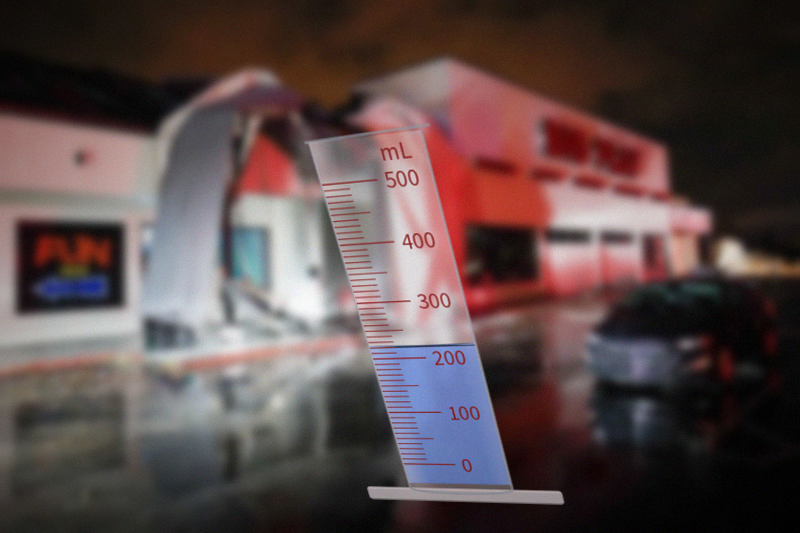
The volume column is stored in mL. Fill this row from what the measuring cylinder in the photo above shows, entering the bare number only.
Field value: 220
